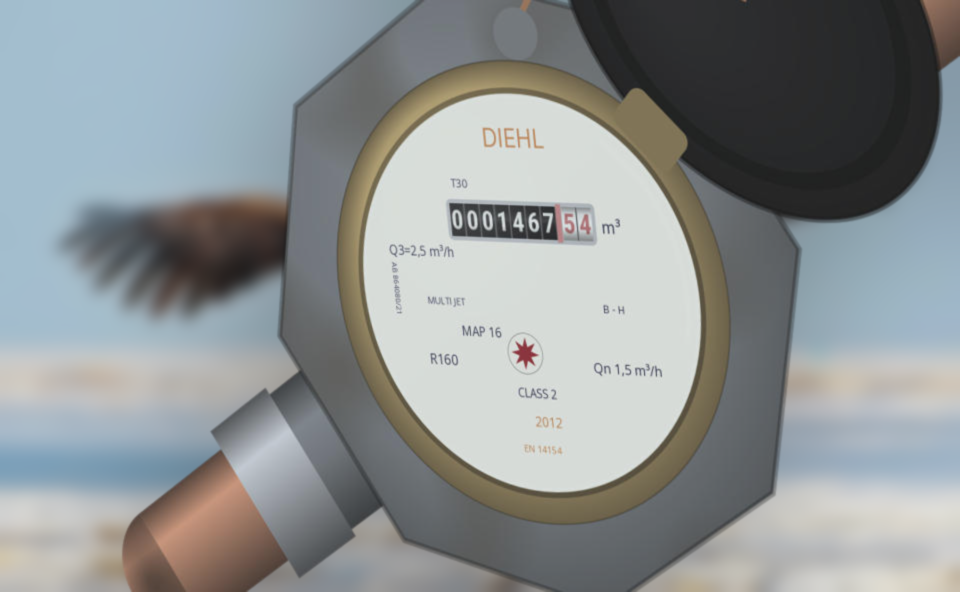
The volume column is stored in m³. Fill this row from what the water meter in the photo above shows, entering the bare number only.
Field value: 1467.54
